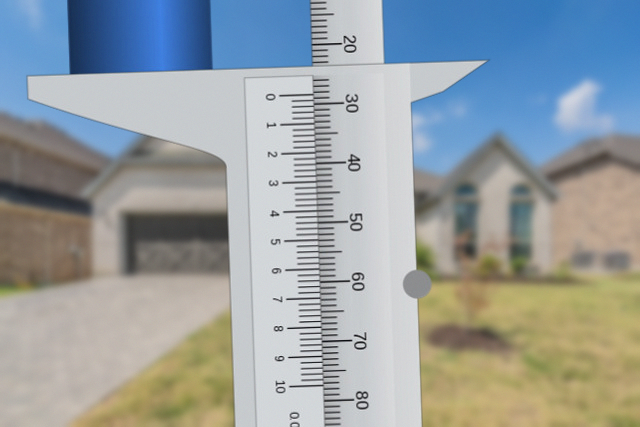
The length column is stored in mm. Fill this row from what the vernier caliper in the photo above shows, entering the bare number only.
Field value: 28.4
